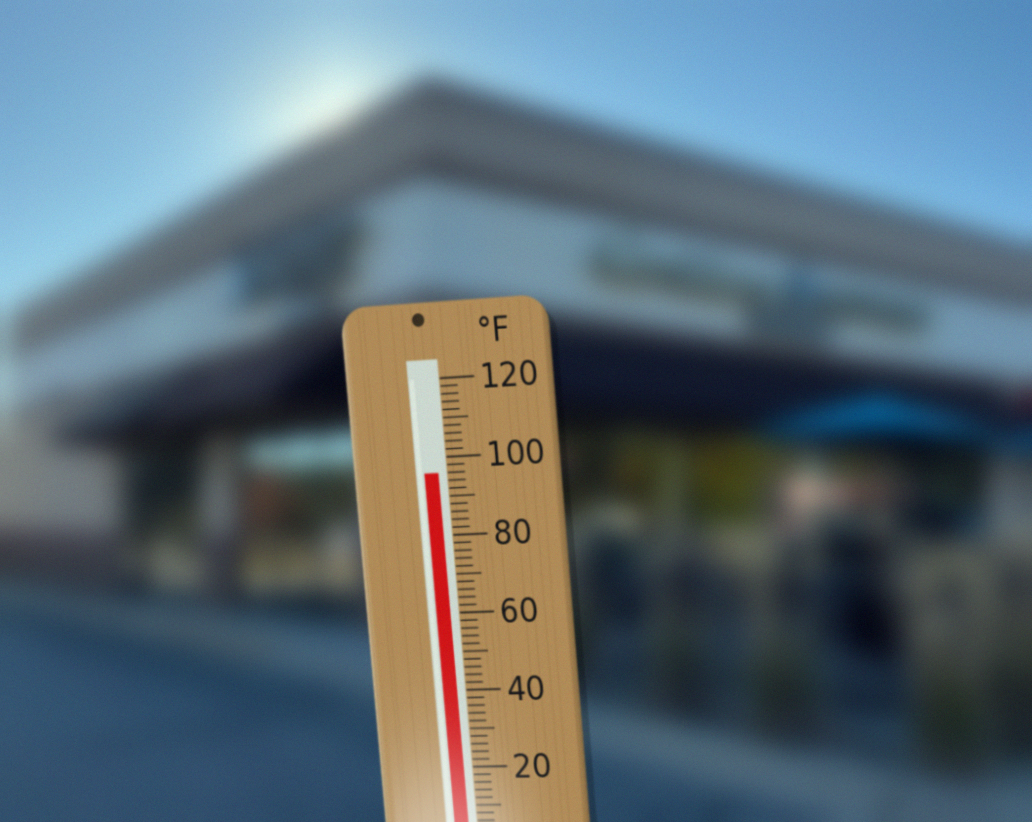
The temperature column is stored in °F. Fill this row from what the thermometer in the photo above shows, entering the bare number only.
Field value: 96
